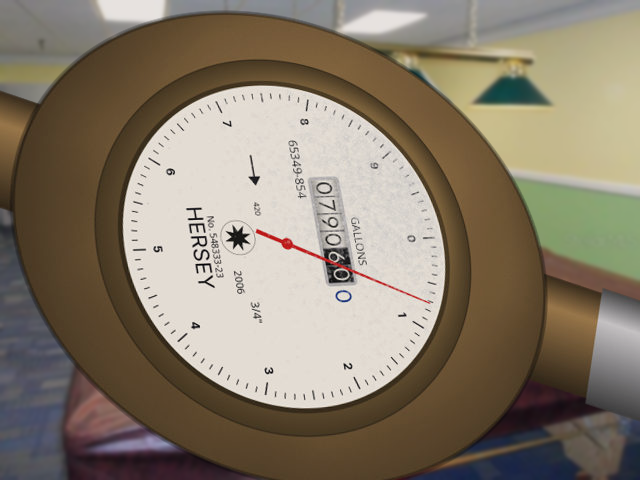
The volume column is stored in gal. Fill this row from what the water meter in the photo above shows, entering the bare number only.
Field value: 790600.7
